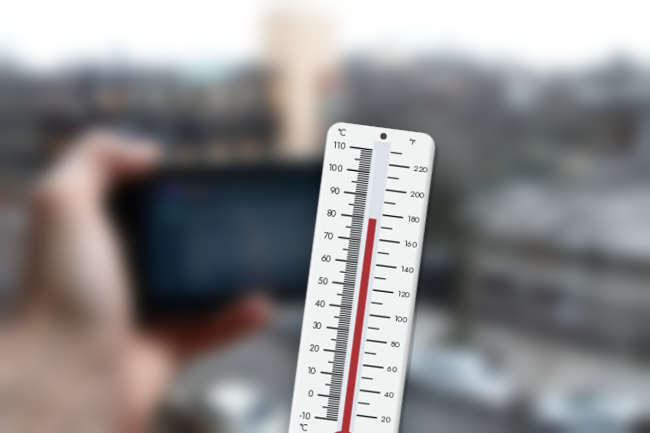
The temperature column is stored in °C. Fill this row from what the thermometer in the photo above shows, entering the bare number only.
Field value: 80
